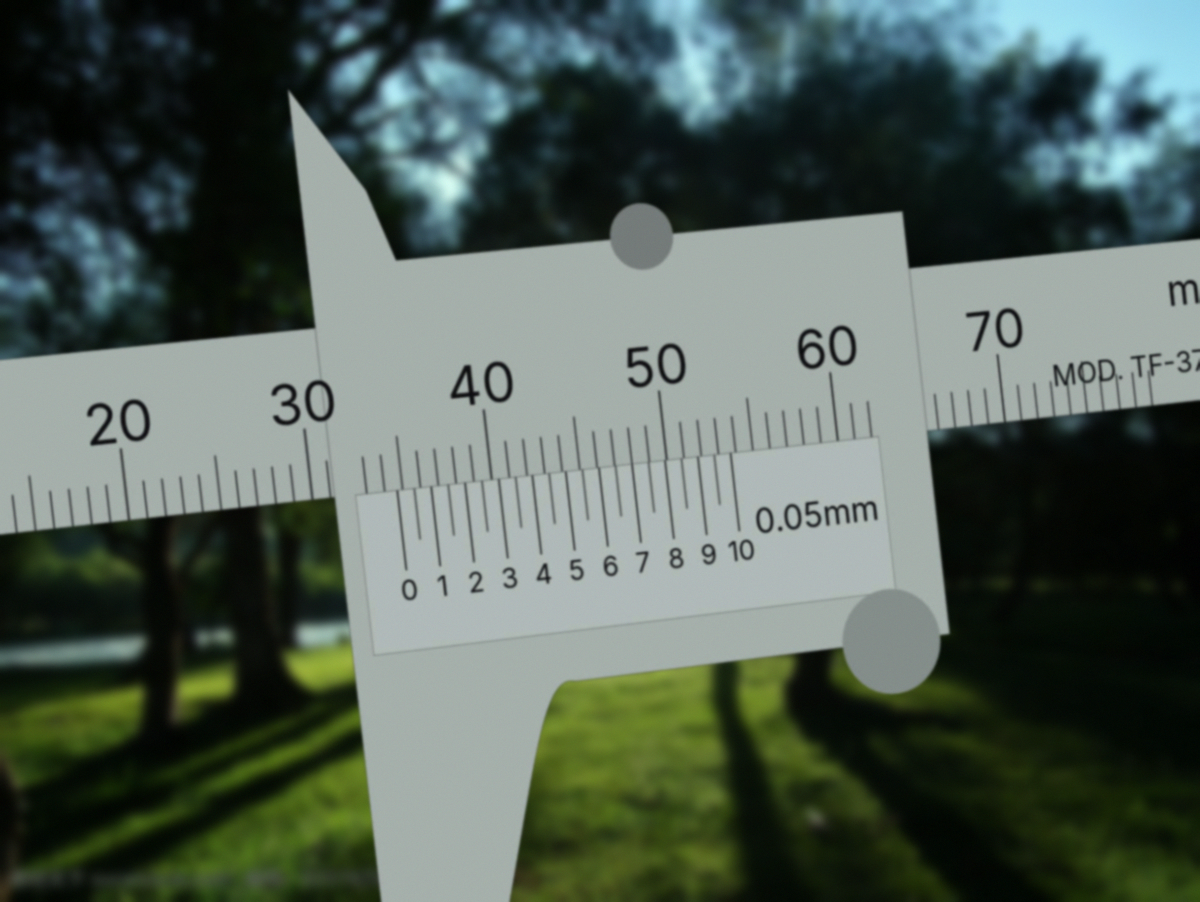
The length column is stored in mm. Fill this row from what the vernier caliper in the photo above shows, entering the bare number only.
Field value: 34.7
